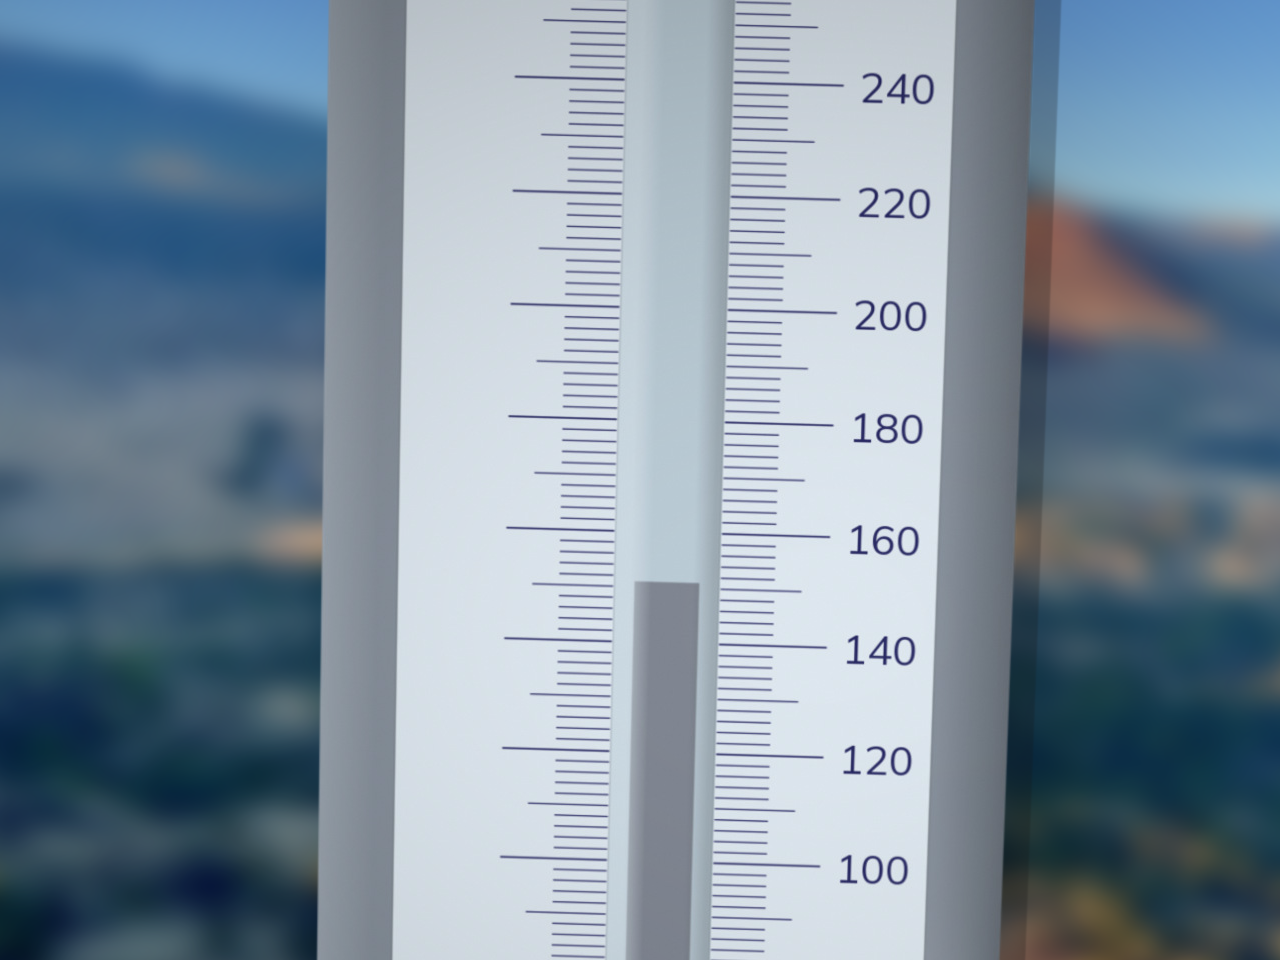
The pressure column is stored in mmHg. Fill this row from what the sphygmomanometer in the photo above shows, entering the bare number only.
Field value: 151
